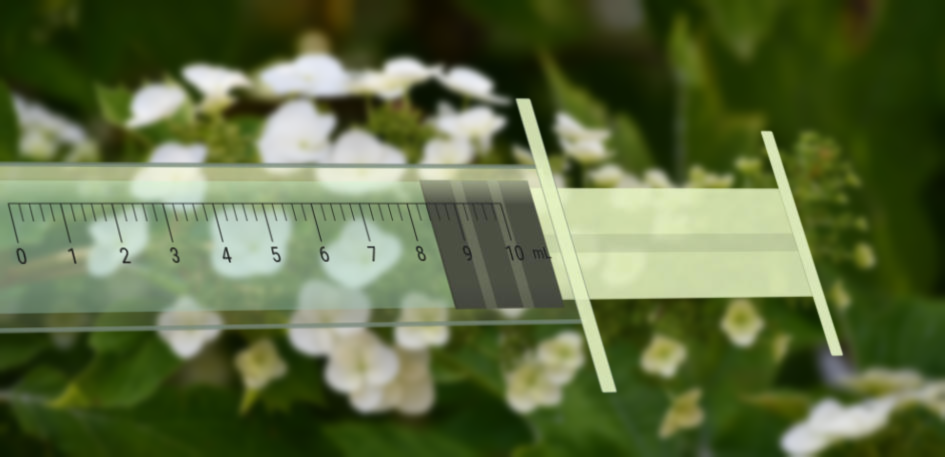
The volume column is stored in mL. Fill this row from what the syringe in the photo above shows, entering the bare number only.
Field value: 8.4
